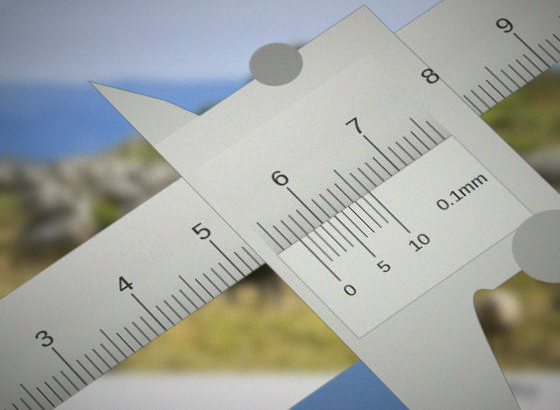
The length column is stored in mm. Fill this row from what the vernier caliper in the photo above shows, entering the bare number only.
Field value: 57.0
